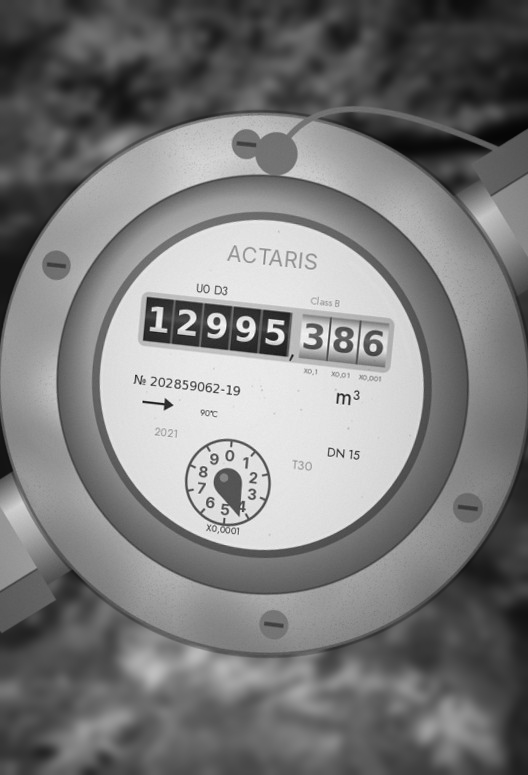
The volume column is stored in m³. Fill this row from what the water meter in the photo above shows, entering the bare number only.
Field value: 12995.3864
